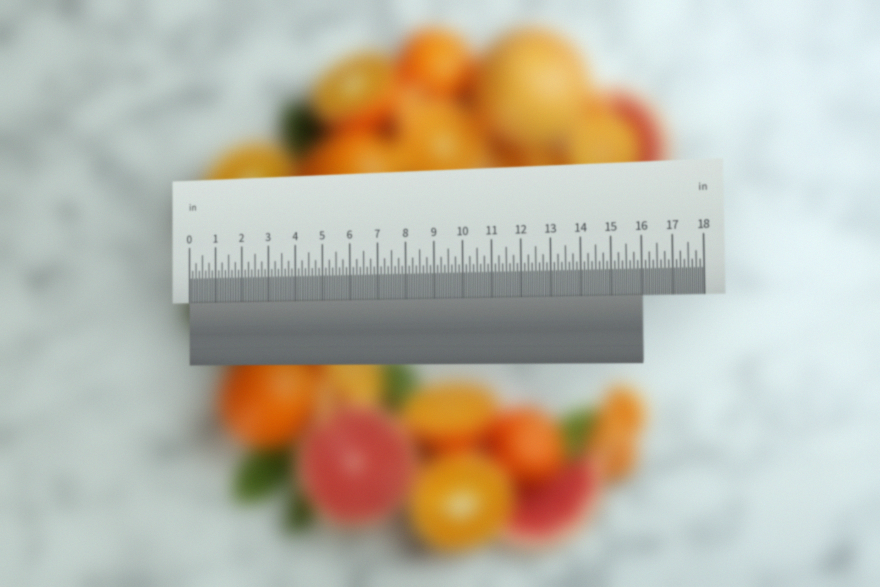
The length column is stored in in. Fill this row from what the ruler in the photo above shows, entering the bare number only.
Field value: 16
